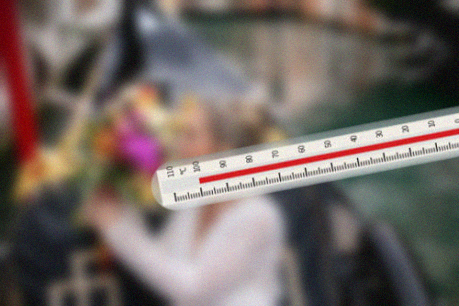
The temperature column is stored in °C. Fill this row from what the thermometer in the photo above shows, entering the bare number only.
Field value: 100
